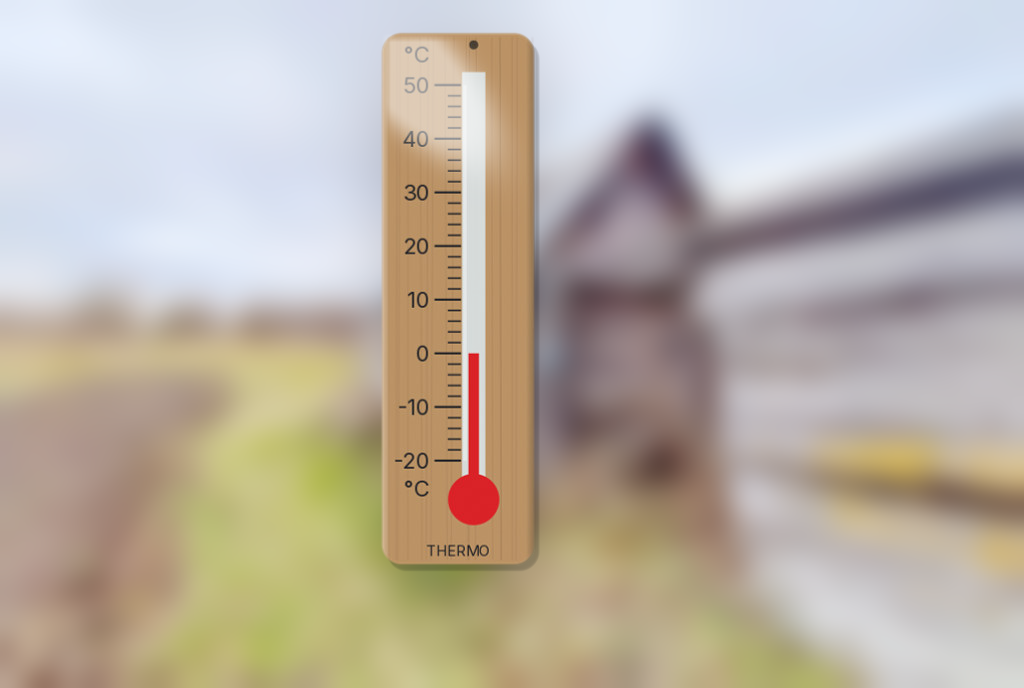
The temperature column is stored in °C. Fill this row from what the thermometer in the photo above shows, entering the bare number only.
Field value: 0
